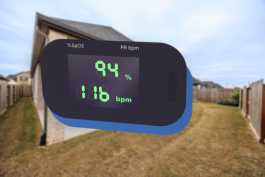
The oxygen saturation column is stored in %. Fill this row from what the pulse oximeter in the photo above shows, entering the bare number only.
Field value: 94
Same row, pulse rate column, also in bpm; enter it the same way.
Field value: 116
